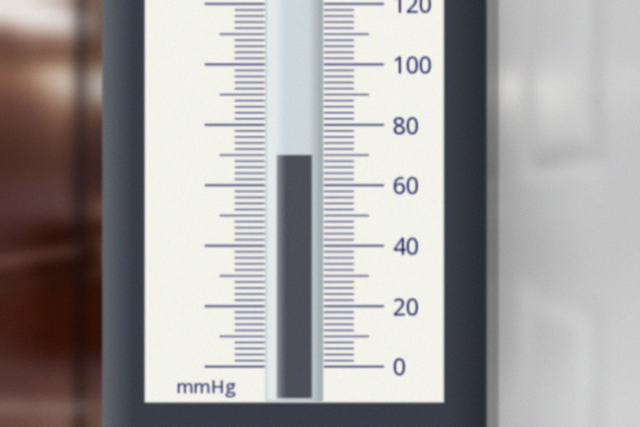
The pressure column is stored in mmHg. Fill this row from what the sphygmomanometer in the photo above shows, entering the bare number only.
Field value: 70
